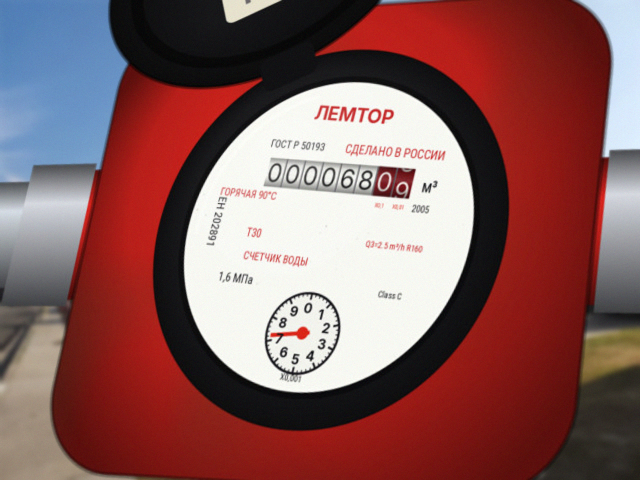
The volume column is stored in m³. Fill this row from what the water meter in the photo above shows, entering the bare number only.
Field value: 68.087
